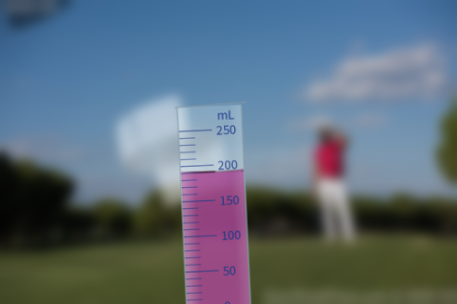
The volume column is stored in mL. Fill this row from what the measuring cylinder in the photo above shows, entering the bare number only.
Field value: 190
